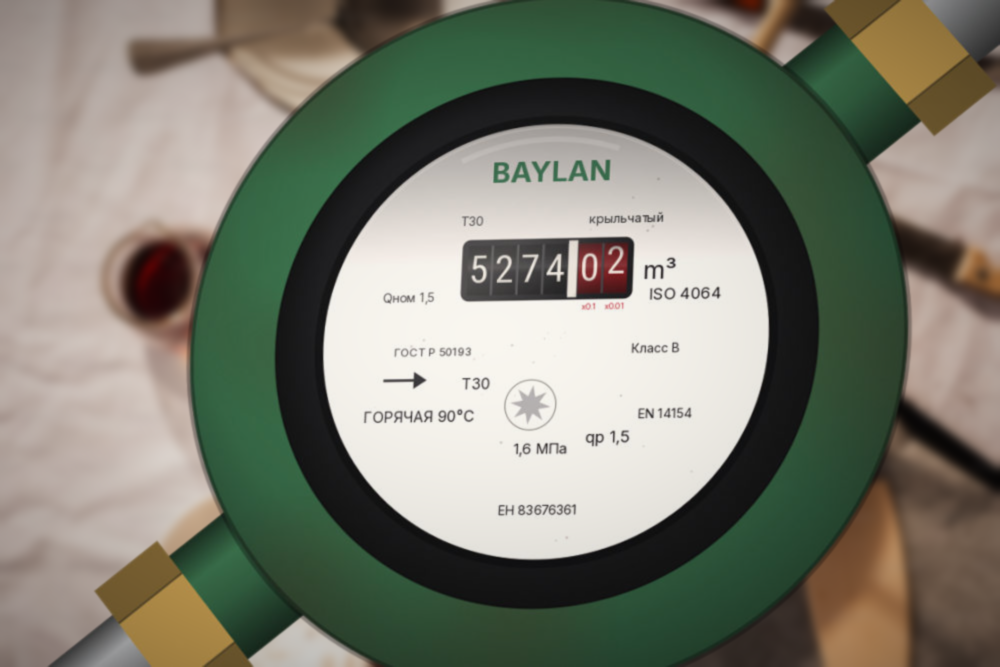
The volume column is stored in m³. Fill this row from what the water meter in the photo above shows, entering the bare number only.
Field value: 5274.02
